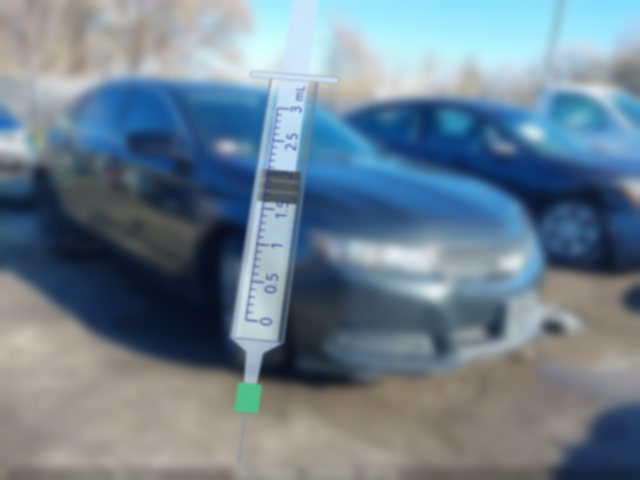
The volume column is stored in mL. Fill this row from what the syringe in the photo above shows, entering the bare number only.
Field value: 1.6
